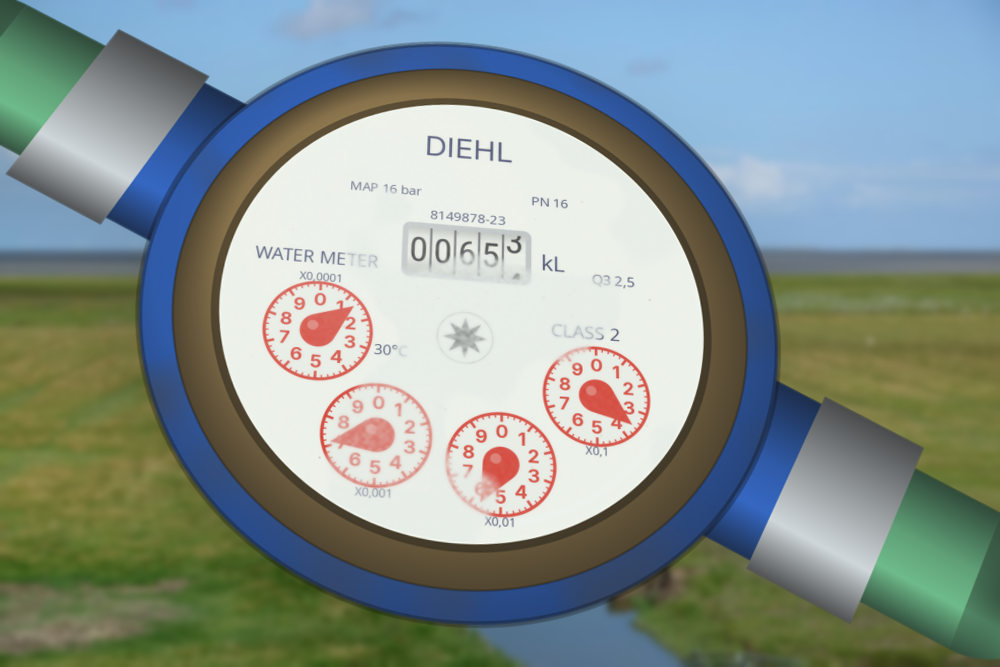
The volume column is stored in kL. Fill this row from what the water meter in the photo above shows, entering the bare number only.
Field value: 653.3571
